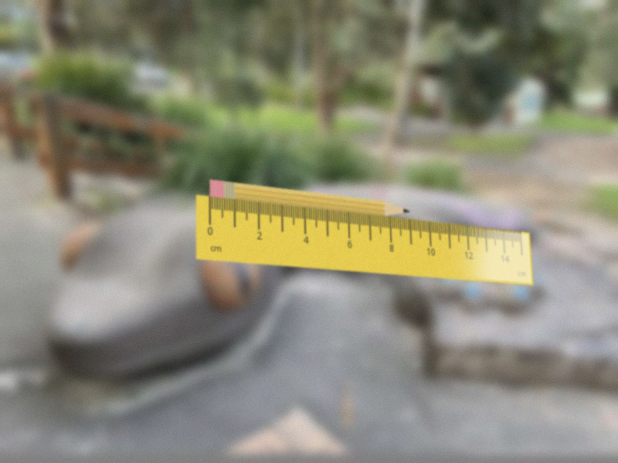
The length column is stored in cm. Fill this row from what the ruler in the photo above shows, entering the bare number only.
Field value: 9
